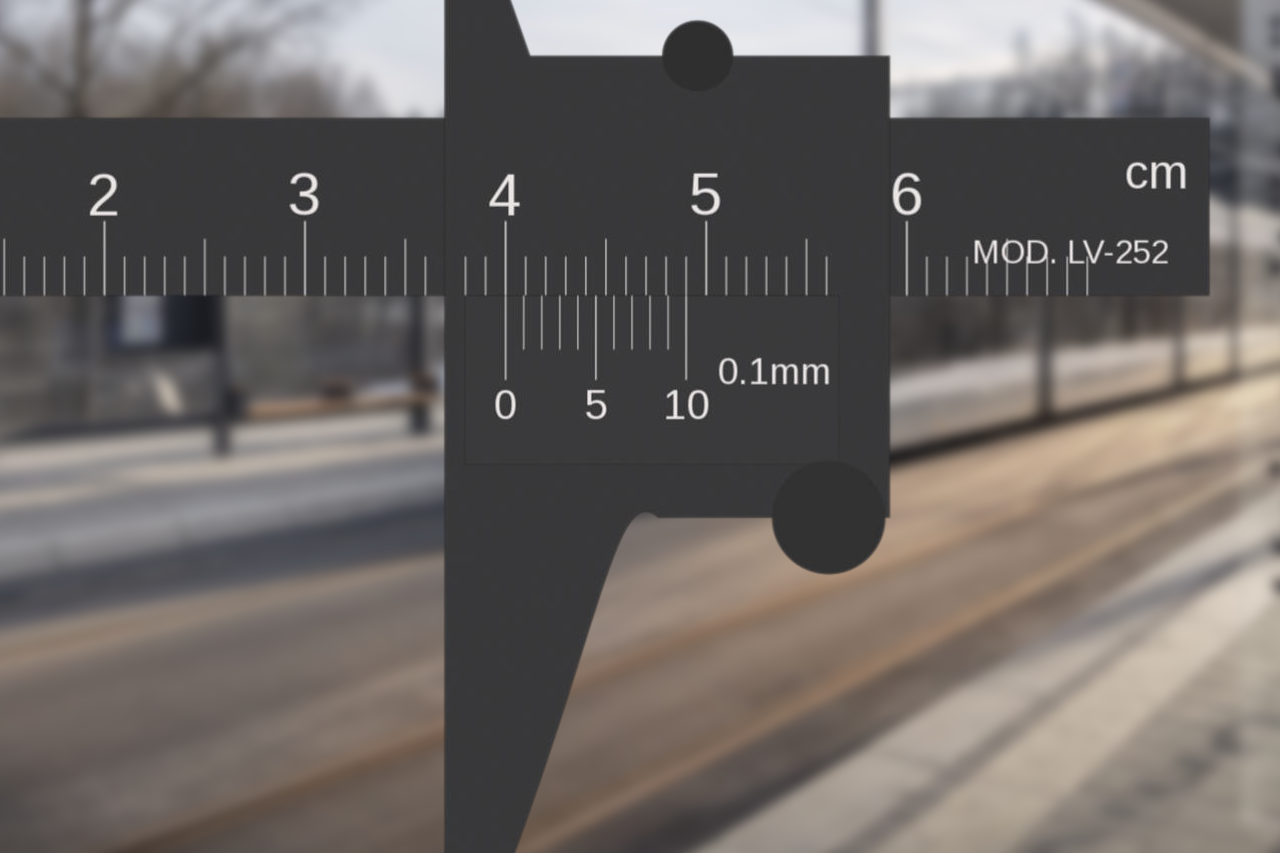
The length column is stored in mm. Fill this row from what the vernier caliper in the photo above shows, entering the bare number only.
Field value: 40.0
